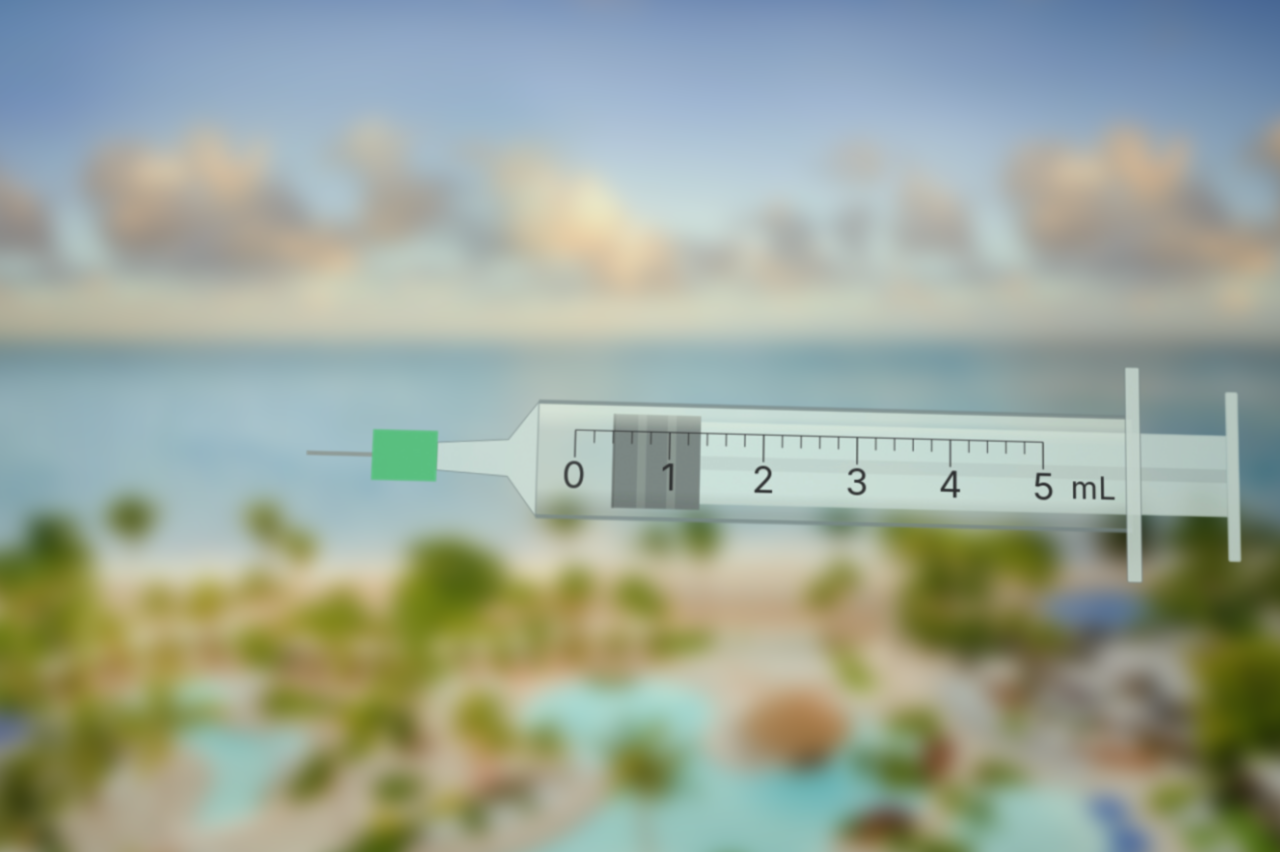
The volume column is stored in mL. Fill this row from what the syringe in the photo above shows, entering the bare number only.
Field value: 0.4
